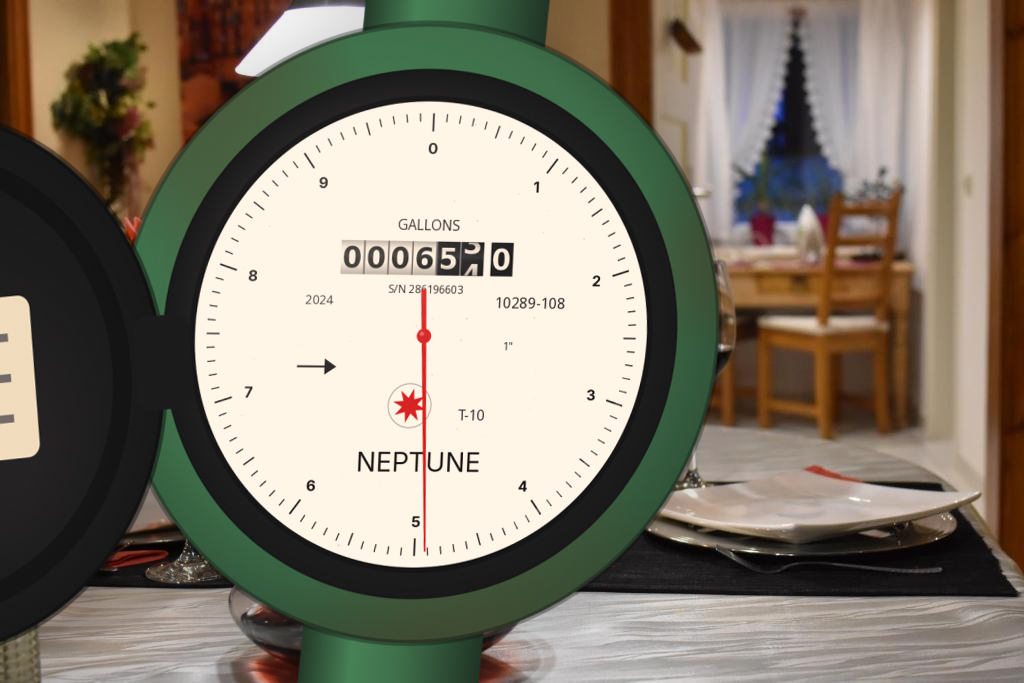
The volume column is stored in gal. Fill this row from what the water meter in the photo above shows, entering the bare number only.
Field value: 6534.9
